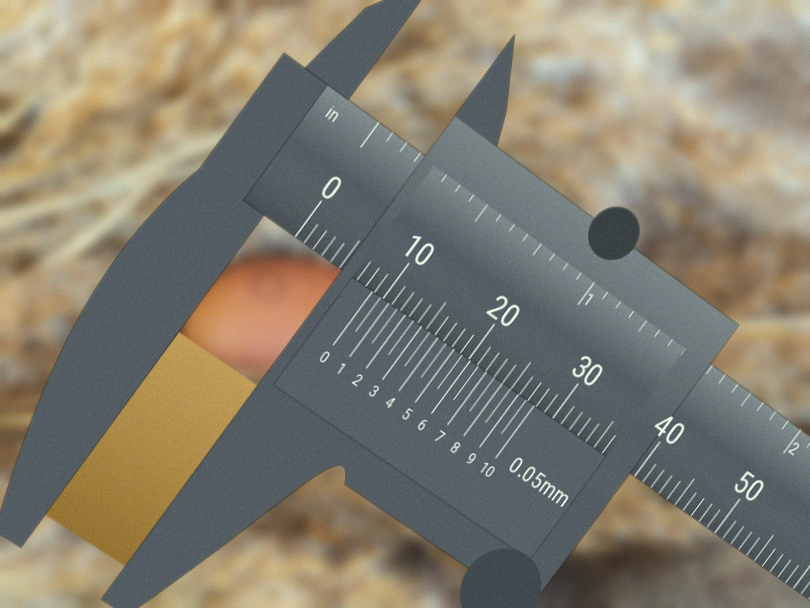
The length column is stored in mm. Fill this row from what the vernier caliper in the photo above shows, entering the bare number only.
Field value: 8.8
